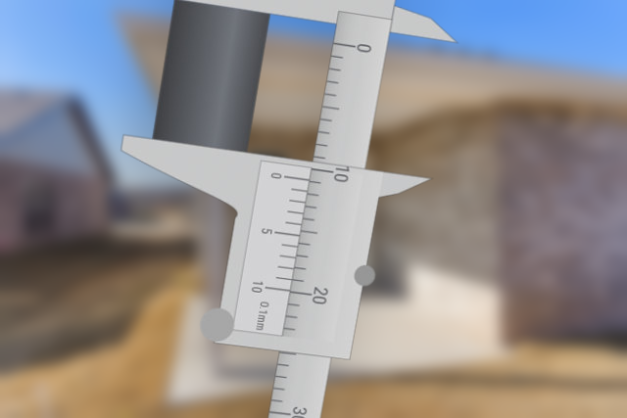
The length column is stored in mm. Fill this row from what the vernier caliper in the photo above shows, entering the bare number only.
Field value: 10.9
